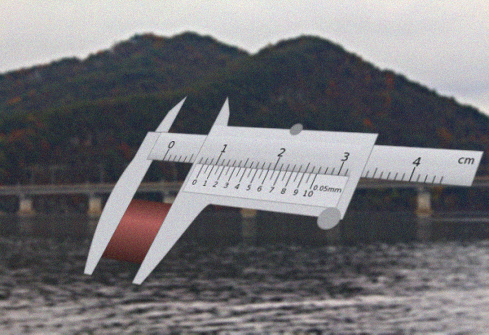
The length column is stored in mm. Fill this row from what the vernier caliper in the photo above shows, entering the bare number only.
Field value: 7.8
